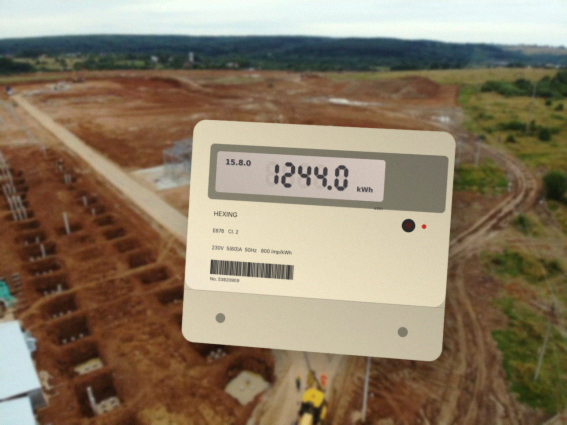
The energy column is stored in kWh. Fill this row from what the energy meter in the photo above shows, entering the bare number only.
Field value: 1244.0
